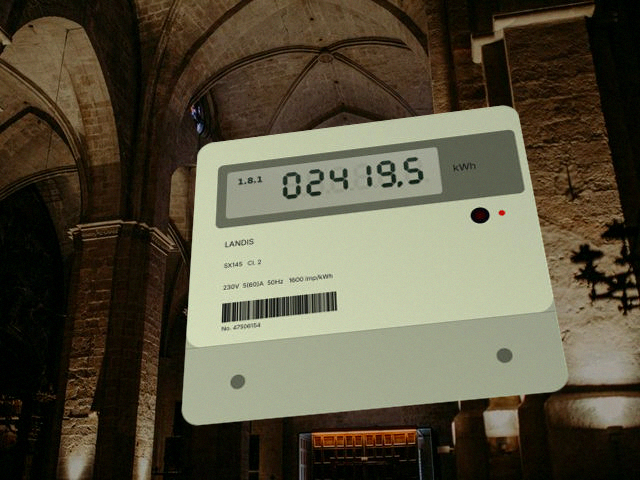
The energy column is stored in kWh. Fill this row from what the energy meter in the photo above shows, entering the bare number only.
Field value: 2419.5
